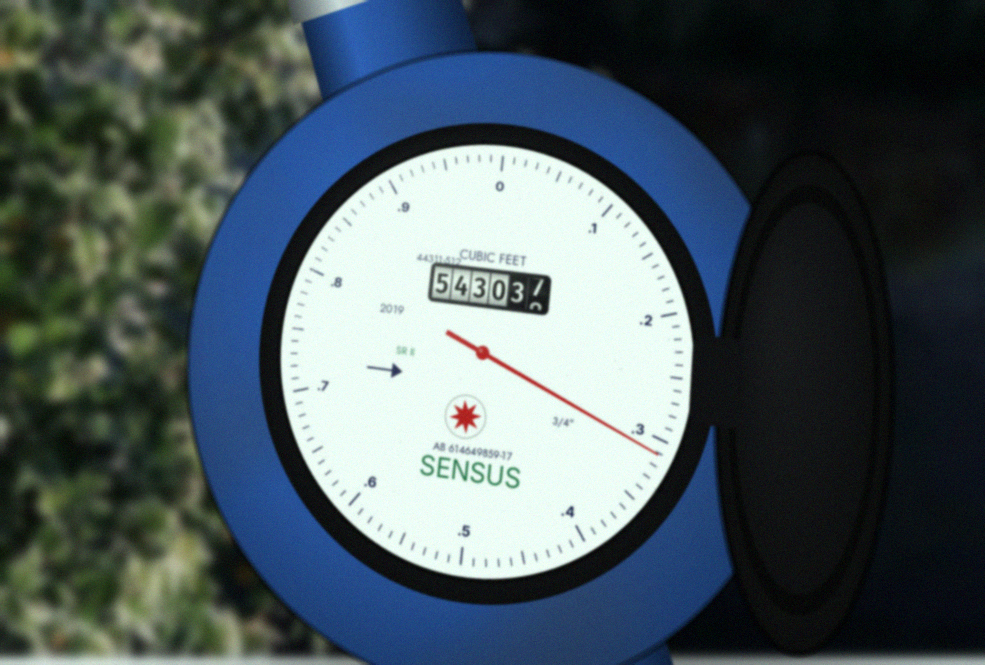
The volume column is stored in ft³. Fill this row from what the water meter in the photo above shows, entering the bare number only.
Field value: 543037.31
